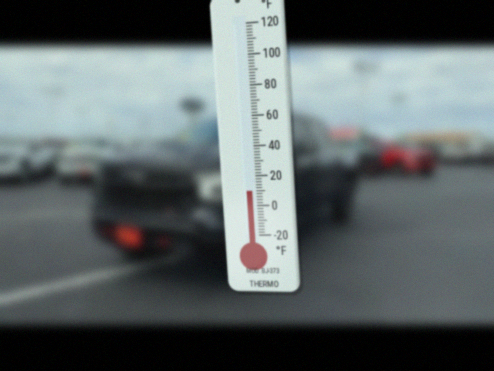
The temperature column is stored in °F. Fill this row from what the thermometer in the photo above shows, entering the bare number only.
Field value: 10
